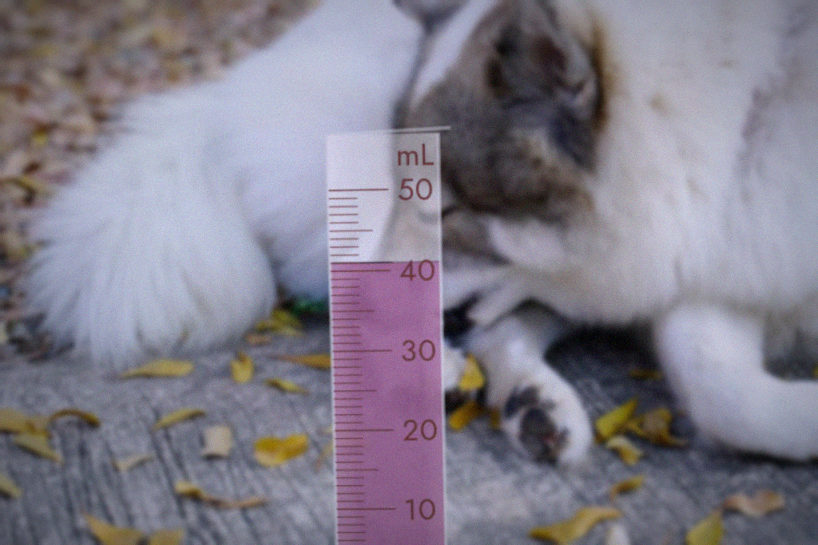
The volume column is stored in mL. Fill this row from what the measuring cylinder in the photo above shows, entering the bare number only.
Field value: 41
